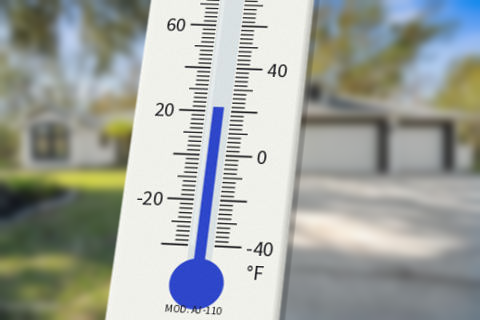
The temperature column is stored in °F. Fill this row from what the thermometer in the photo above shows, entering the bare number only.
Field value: 22
